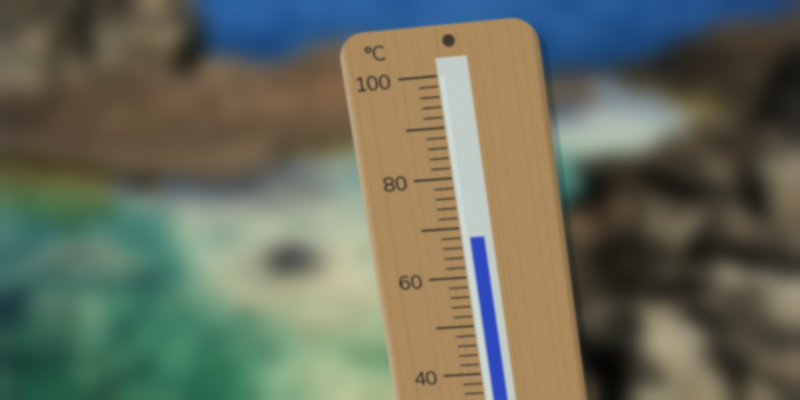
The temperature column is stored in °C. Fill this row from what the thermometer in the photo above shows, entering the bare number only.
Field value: 68
